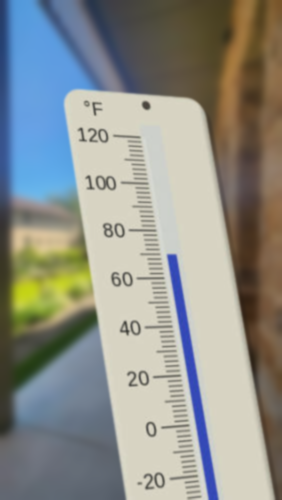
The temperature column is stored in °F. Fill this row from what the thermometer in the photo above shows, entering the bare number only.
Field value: 70
